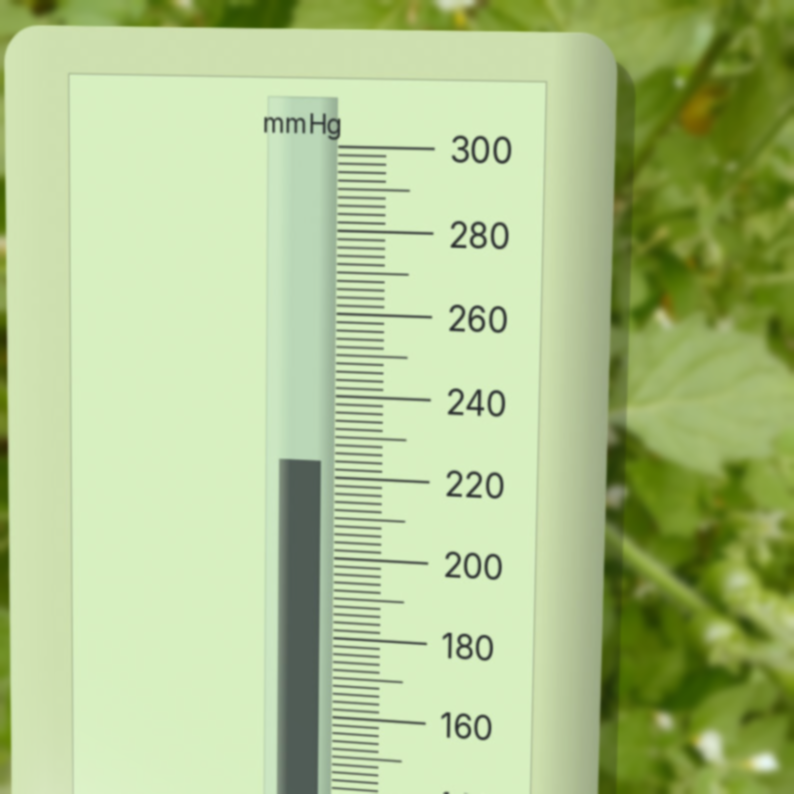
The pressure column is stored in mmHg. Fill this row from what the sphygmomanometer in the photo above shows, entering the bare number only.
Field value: 224
